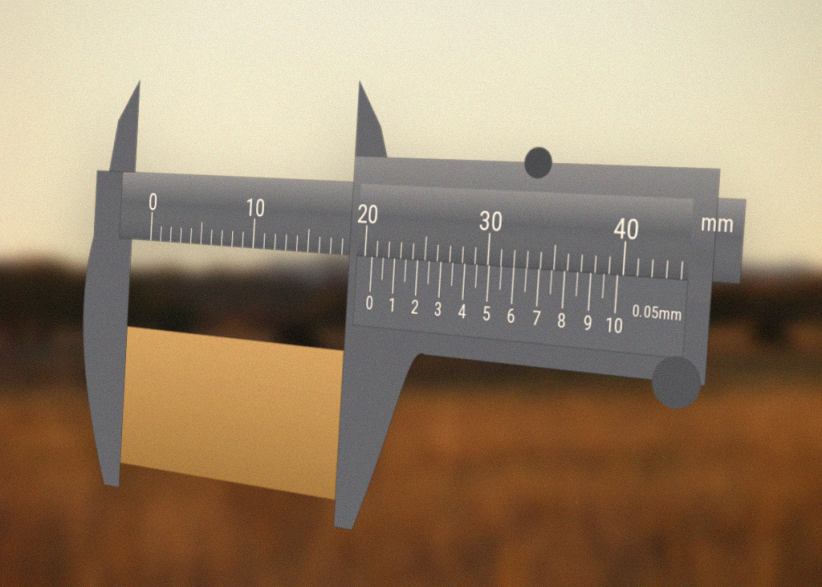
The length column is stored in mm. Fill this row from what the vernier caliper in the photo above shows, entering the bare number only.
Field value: 20.6
